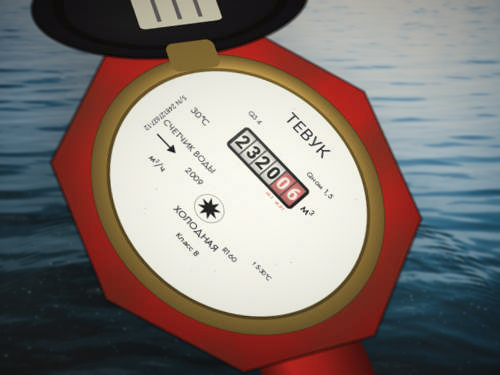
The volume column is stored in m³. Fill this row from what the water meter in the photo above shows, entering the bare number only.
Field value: 2320.06
